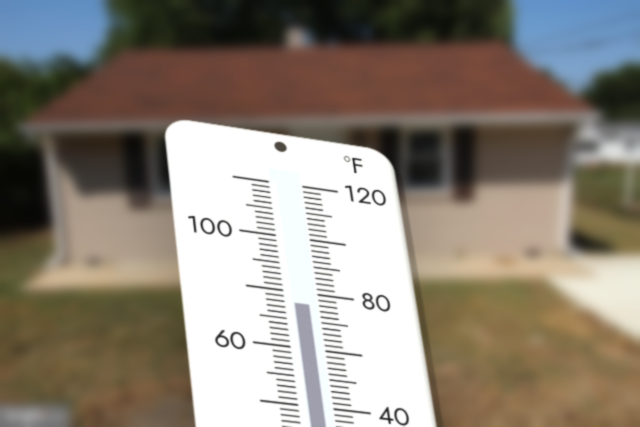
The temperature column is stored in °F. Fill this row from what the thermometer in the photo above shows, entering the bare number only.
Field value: 76
